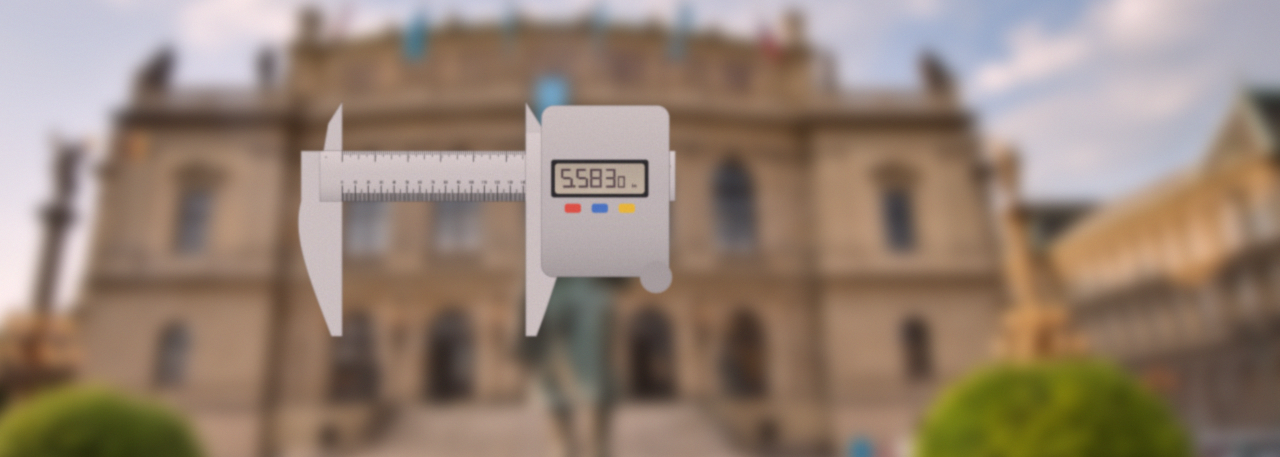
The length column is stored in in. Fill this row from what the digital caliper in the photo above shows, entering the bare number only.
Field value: 5.5830
